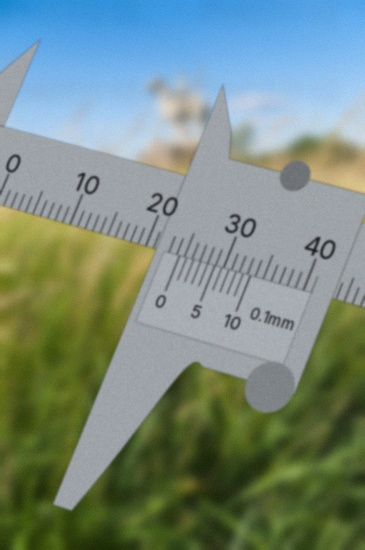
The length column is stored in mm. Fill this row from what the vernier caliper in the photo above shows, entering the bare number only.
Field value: 24.4
